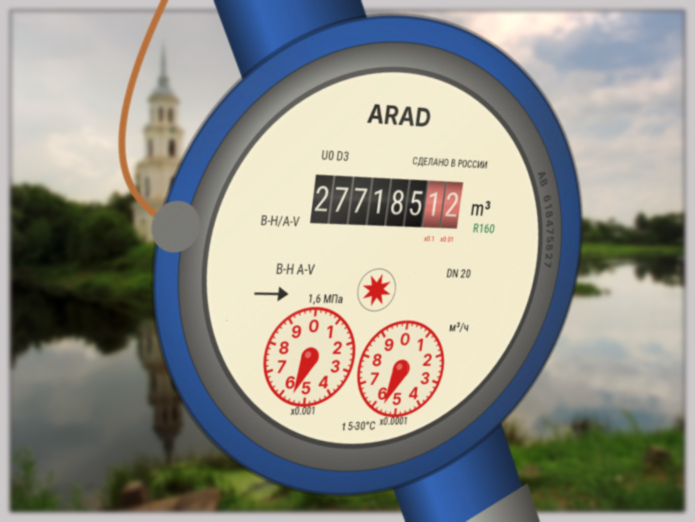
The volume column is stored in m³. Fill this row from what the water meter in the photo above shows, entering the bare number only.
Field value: 277185.1255
